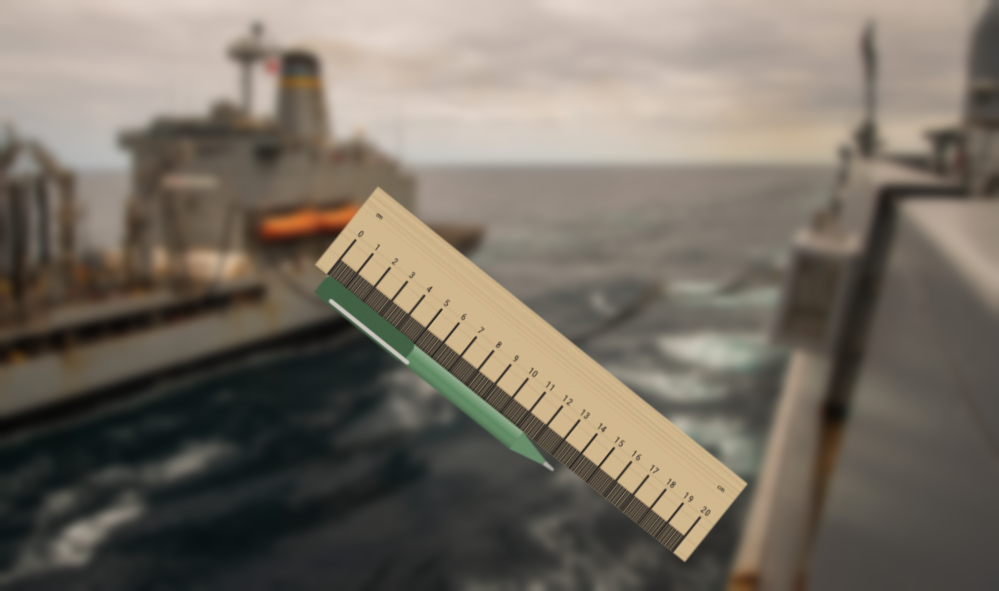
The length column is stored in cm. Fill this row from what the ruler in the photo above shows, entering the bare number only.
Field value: 13.5
